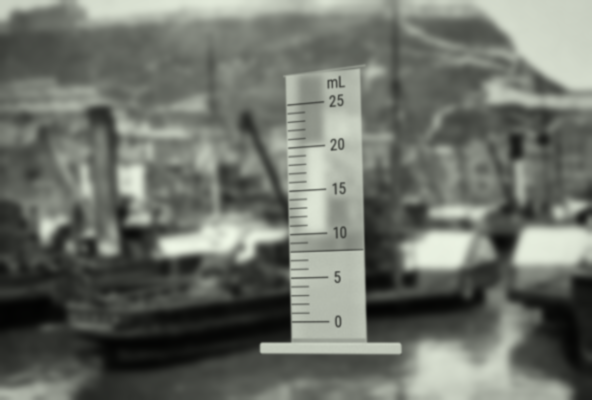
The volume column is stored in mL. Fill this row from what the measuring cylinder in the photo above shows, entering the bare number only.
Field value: 8
